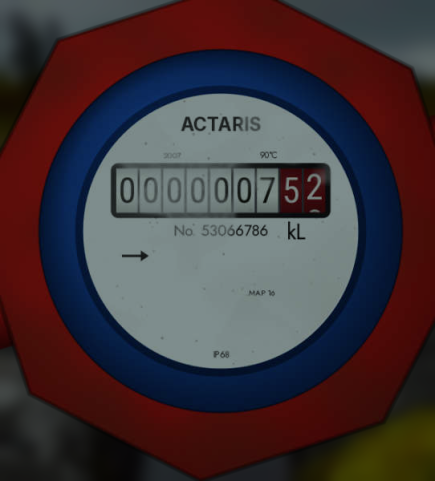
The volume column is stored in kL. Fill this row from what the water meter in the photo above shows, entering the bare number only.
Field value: 7.52
